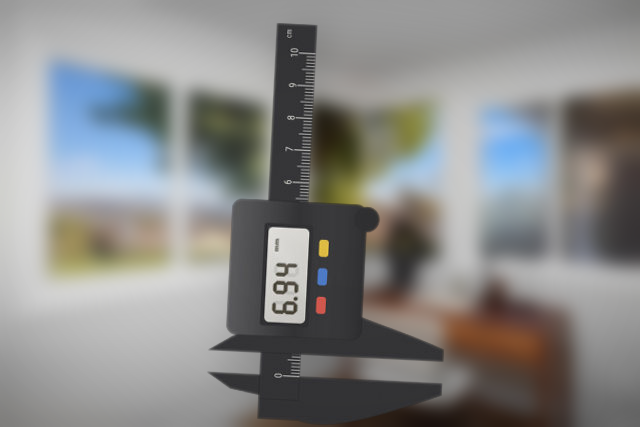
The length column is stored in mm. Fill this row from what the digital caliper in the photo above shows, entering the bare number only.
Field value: 6.94
